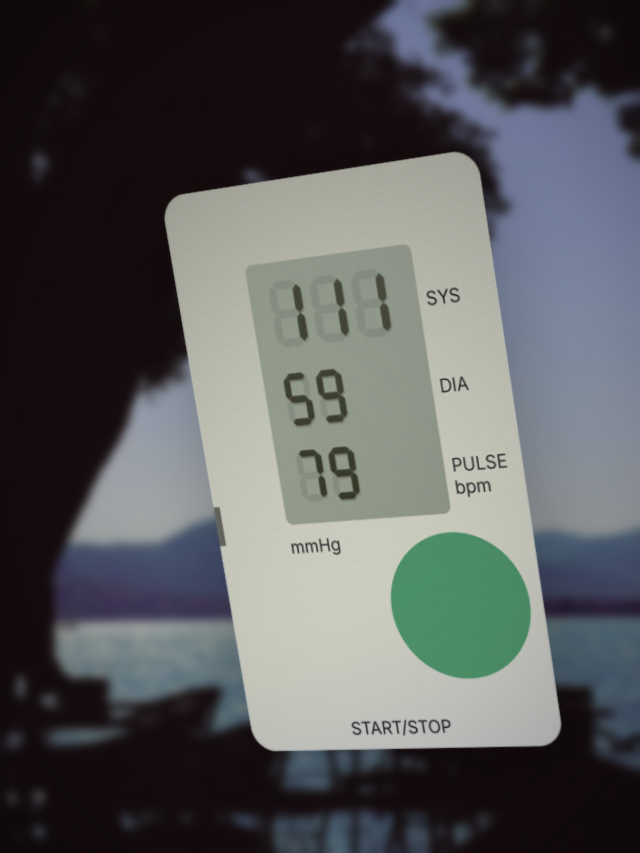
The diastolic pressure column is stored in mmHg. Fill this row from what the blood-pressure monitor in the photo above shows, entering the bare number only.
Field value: 59
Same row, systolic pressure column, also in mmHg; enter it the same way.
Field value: 111
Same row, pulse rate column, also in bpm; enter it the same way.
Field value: 79
